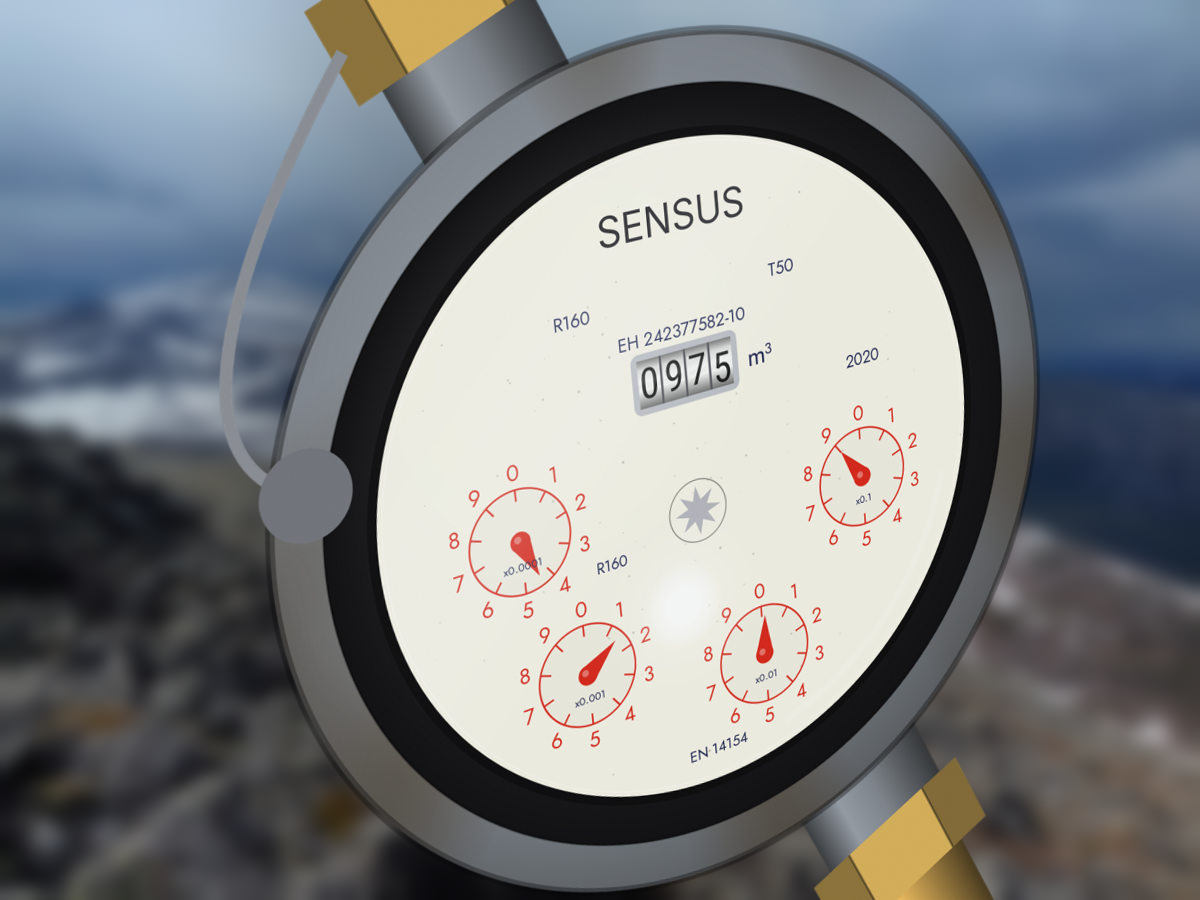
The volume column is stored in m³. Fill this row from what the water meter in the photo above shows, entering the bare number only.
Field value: 974.9014
